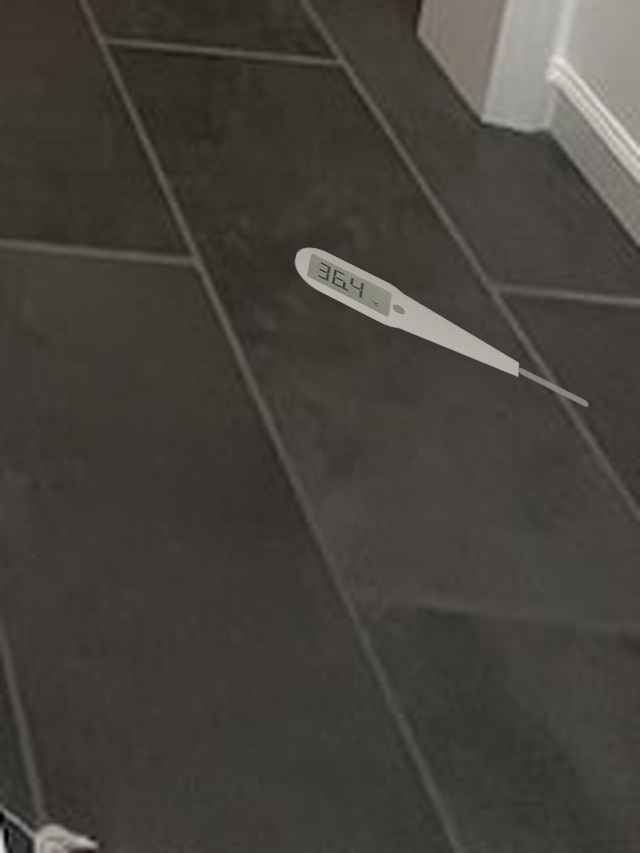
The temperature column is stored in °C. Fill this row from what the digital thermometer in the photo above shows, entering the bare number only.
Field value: 36.4
